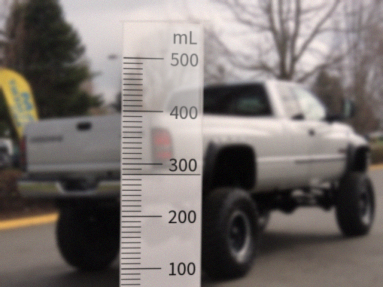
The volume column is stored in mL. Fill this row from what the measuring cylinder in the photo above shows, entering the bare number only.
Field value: 280
